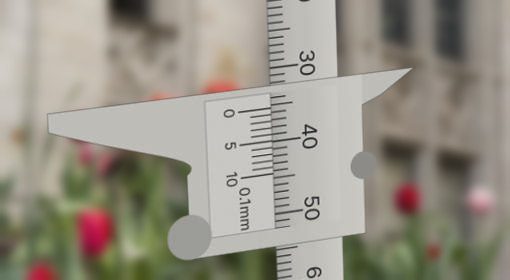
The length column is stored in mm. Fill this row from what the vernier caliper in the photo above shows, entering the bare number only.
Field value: 35.4
